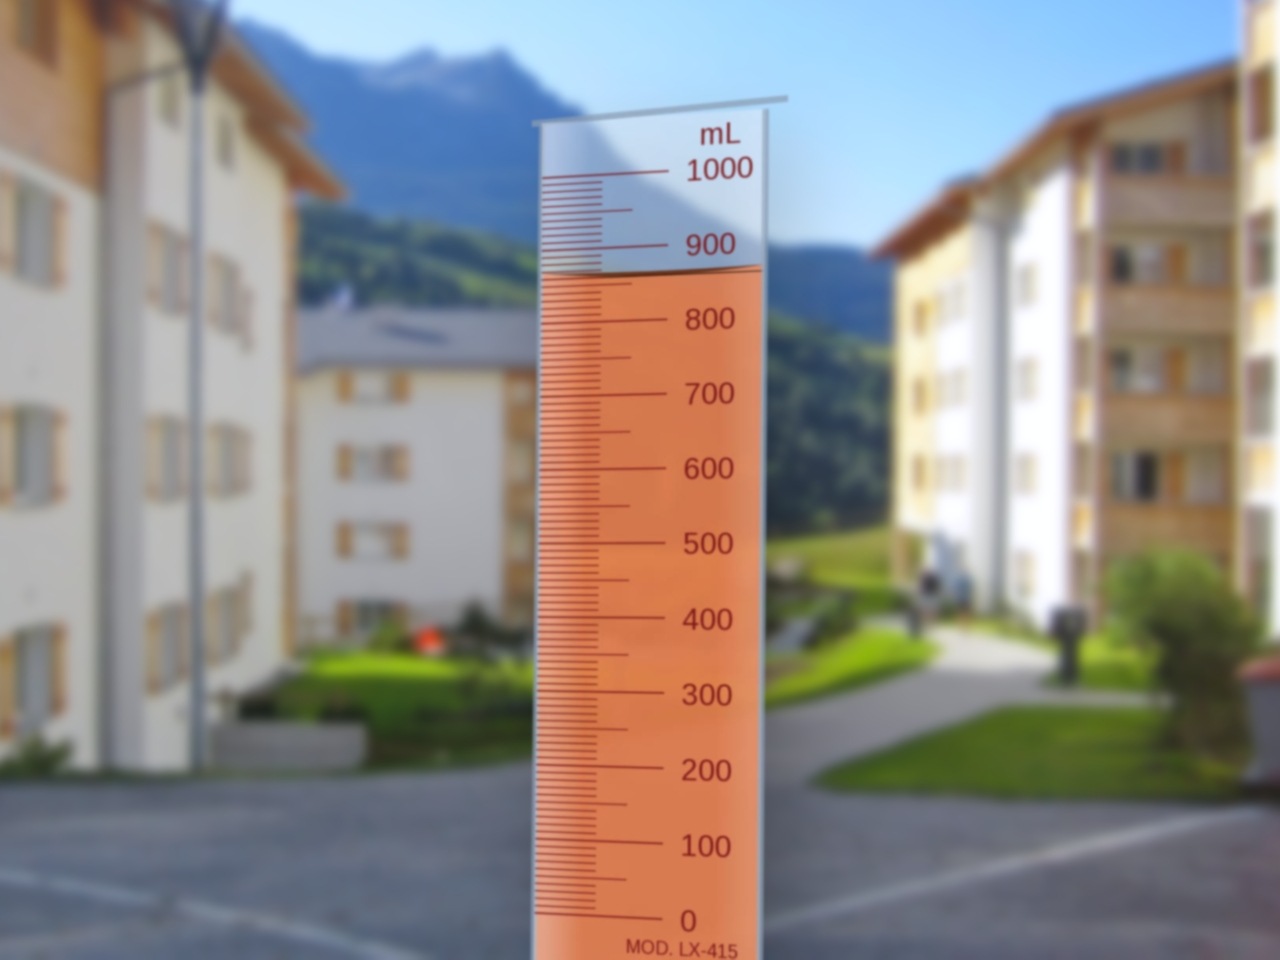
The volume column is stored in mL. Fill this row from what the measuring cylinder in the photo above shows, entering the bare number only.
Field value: 860
